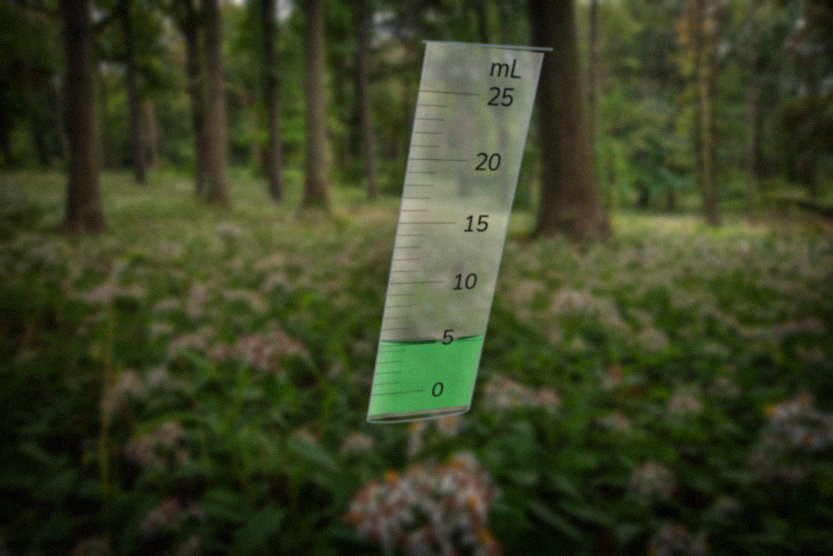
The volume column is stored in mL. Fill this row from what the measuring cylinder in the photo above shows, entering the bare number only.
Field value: 4.5
